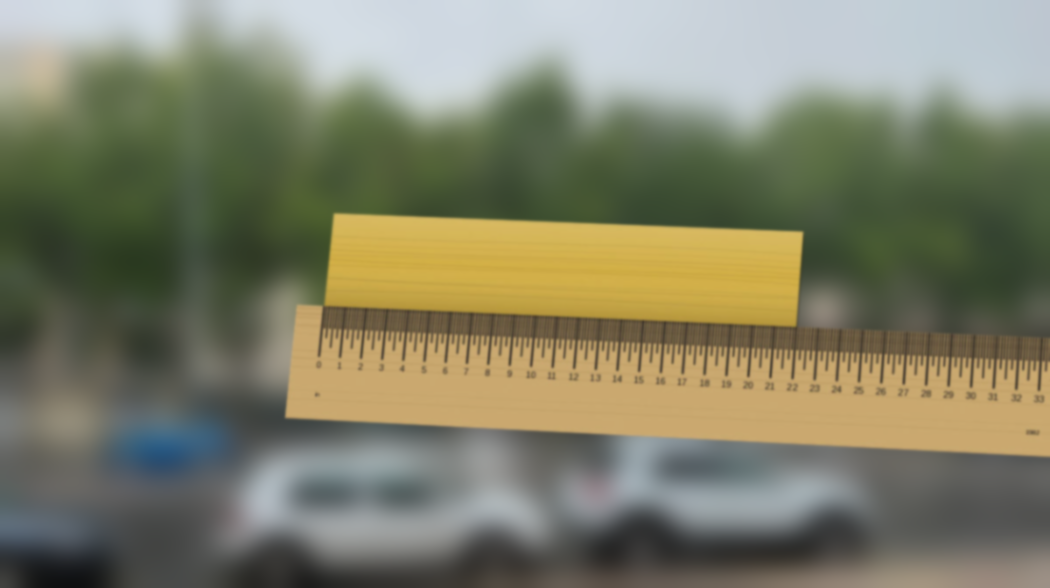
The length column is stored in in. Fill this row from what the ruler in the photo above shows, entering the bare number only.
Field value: 22
